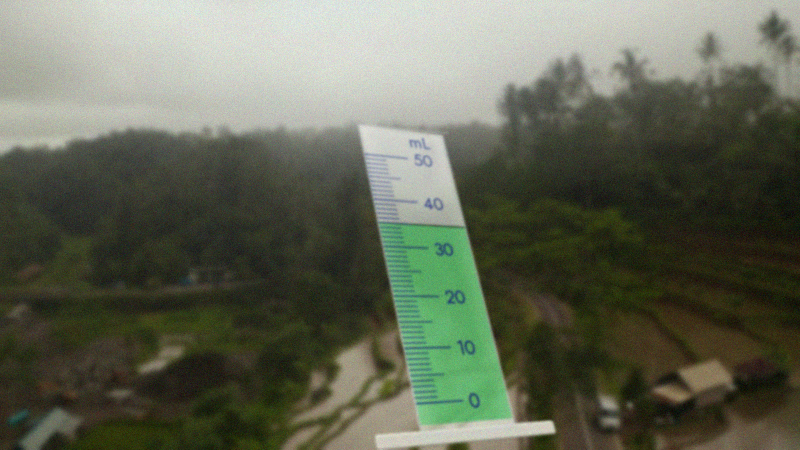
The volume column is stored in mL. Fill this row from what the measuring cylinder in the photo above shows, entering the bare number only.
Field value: 35
